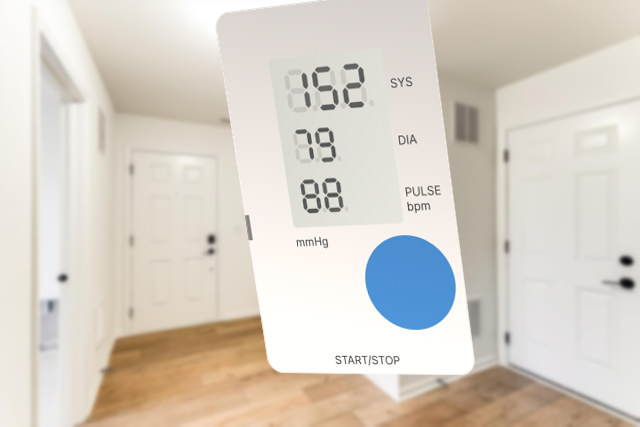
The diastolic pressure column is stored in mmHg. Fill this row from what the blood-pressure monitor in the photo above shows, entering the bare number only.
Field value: 79
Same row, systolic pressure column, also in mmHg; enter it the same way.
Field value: 152
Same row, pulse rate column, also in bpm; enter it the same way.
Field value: 88
